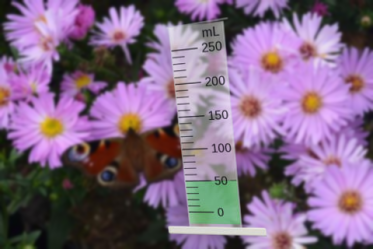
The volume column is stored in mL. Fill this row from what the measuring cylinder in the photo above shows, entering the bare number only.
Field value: 50
